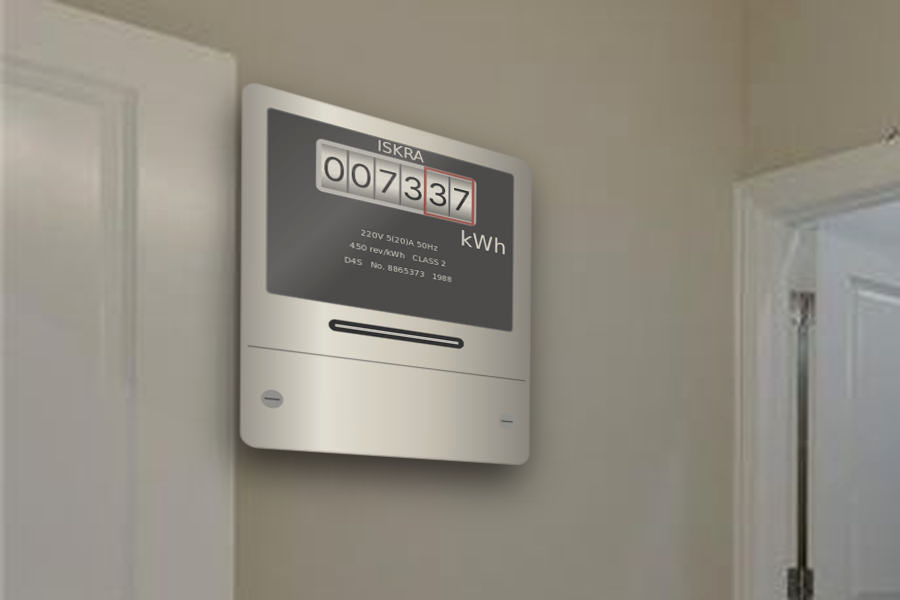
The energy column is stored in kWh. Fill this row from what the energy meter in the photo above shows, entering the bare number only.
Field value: 73.37
